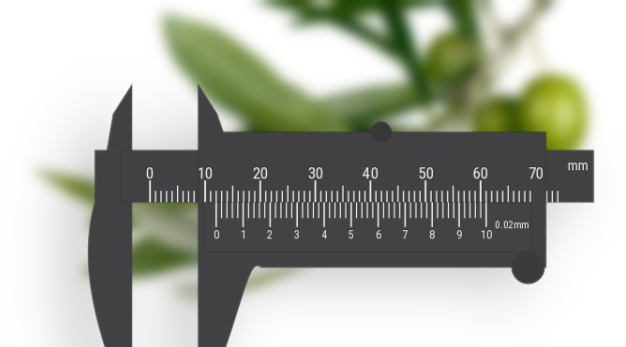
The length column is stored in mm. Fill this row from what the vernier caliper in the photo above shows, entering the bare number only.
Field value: 12.0
